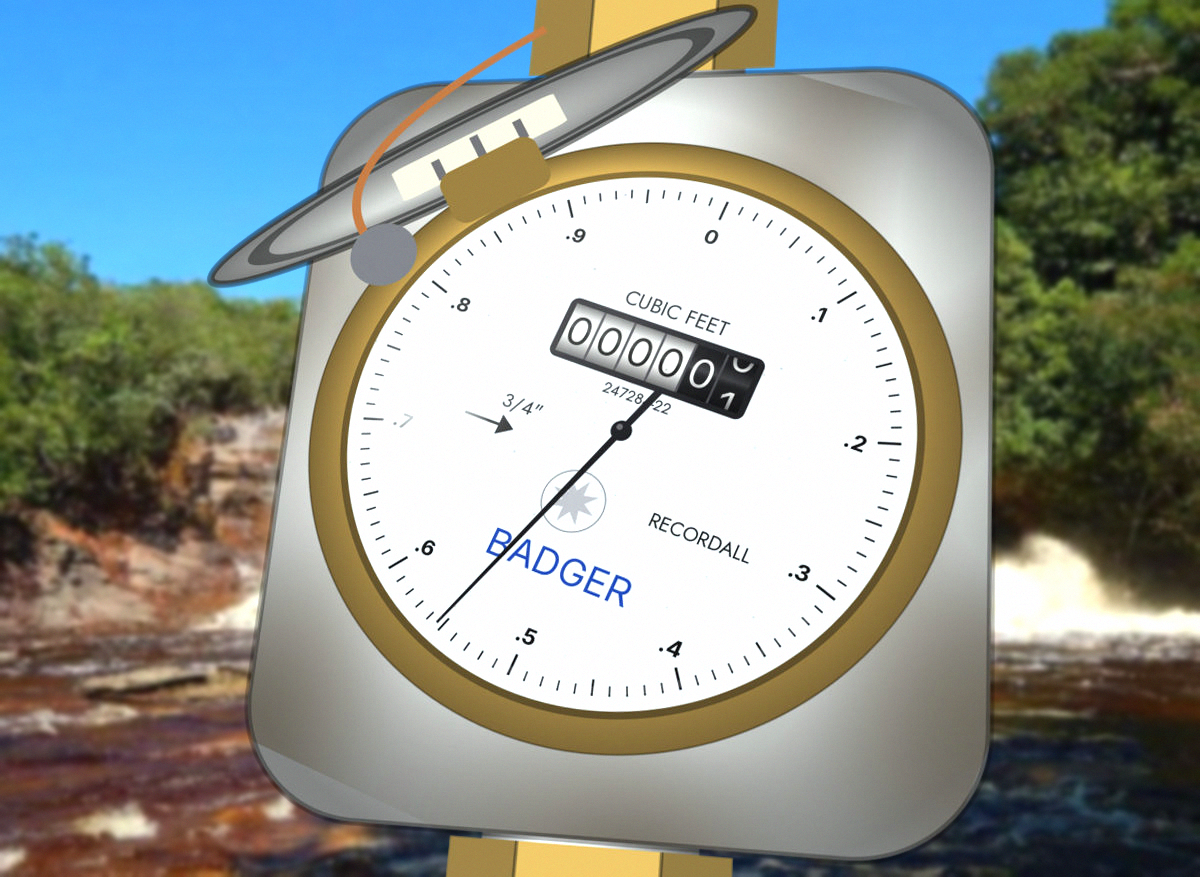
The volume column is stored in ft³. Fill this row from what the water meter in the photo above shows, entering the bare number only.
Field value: 0.55
